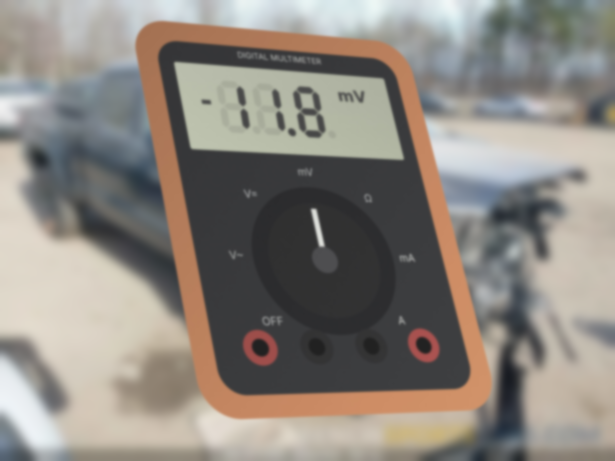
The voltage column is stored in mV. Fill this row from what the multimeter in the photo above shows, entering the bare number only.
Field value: -11.8
